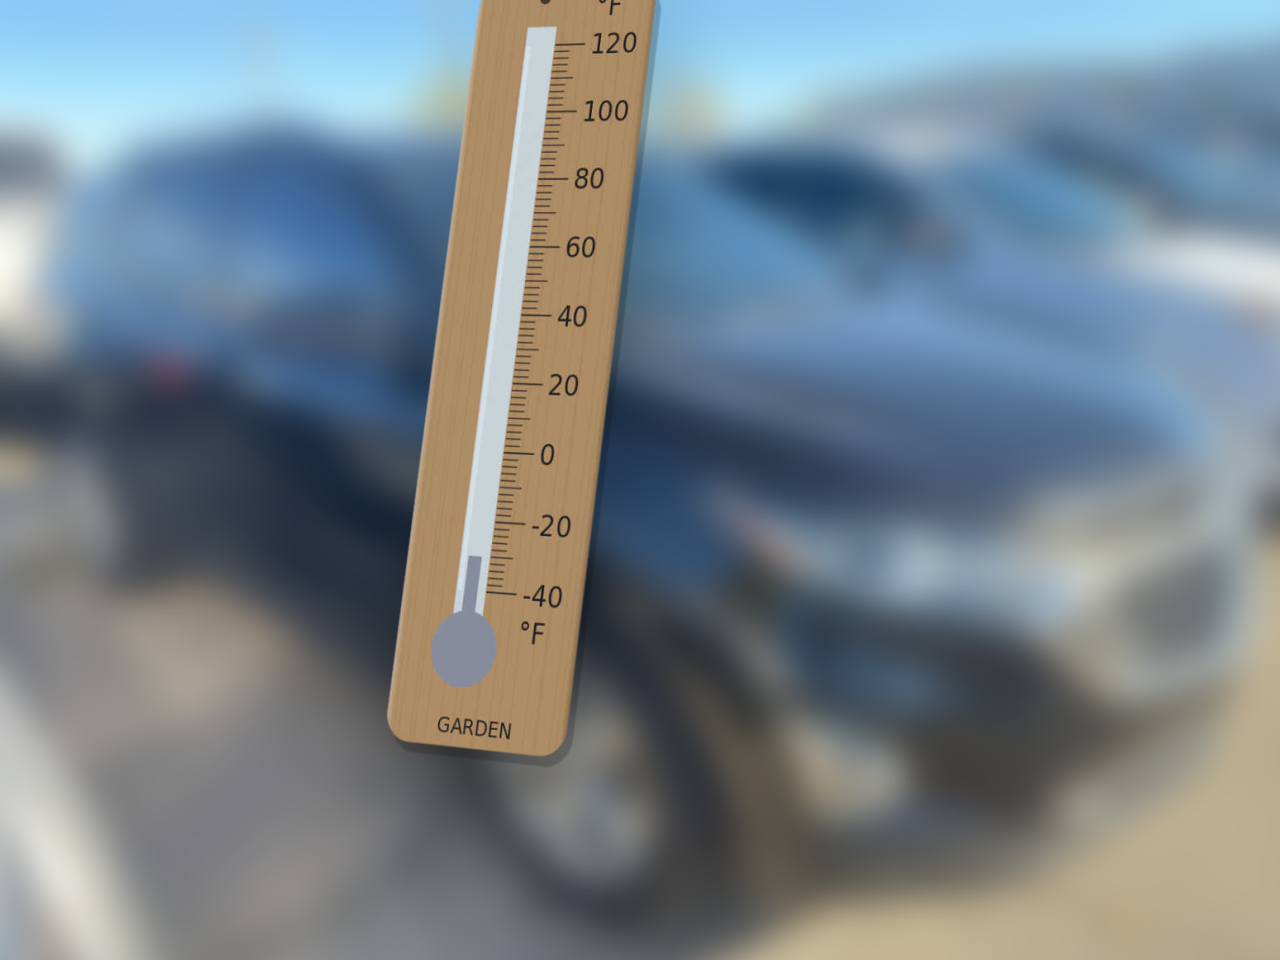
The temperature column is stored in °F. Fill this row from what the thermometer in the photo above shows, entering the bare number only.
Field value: -30
